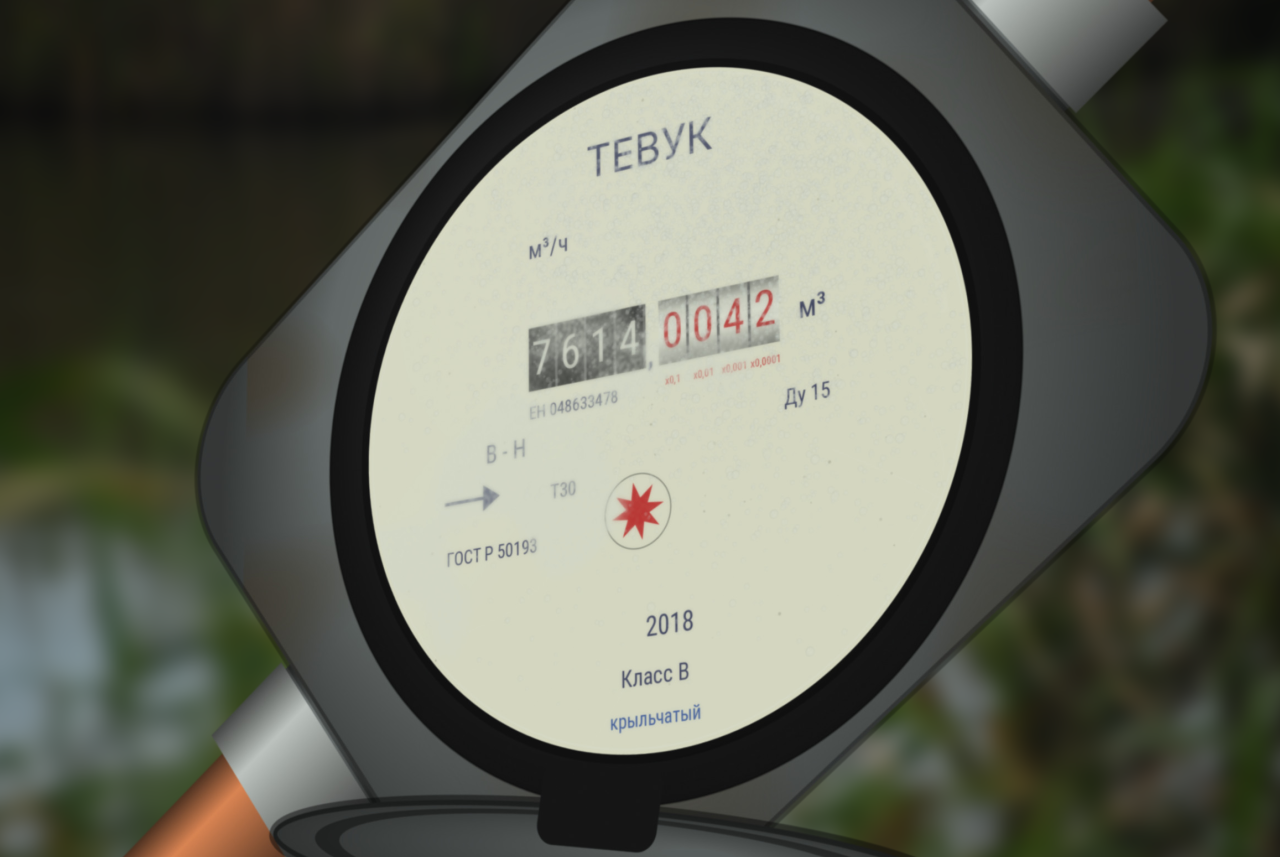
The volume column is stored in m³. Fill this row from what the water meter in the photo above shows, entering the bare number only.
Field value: 7614.0042
